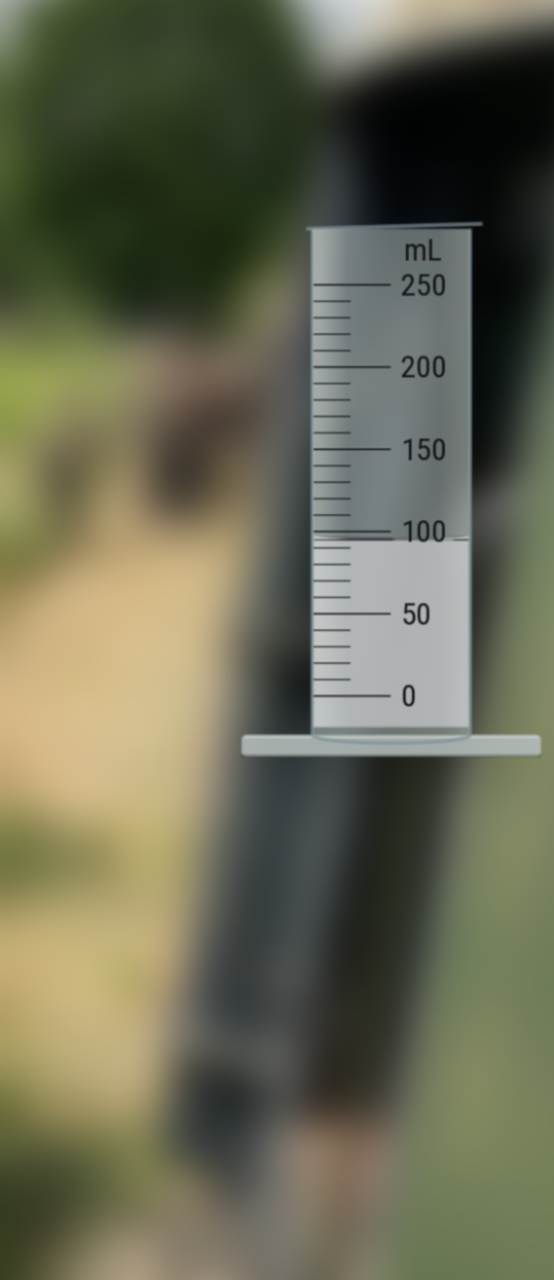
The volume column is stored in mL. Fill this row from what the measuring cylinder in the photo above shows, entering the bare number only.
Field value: 95
